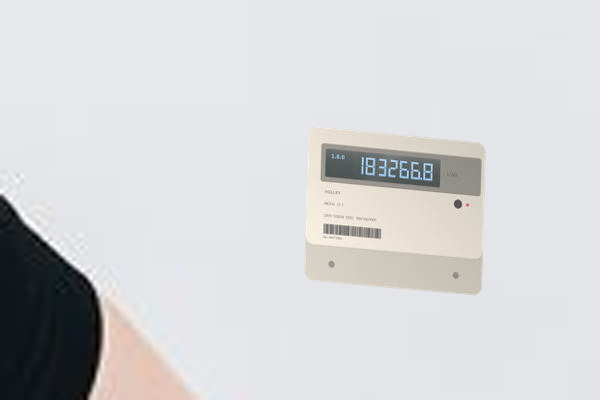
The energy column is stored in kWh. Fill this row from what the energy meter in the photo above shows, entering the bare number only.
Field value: 183266.8
